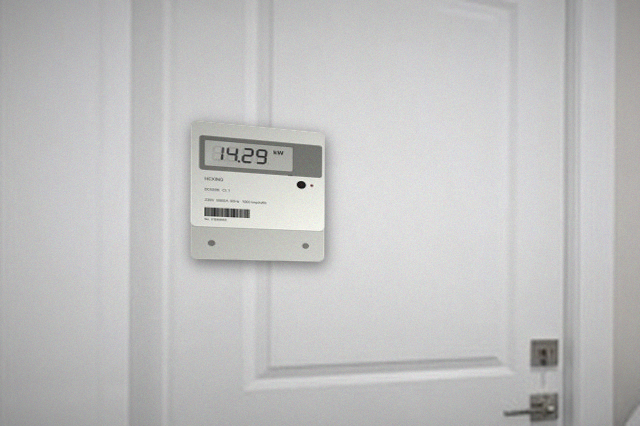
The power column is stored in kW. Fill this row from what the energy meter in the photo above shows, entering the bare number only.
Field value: 14.29
